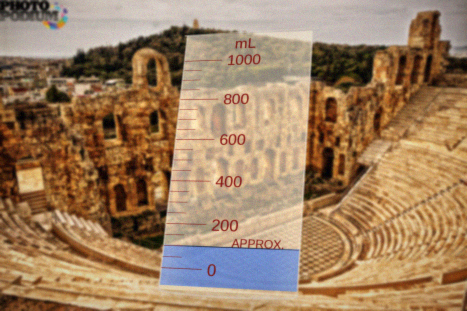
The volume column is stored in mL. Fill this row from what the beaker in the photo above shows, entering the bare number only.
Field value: 100
